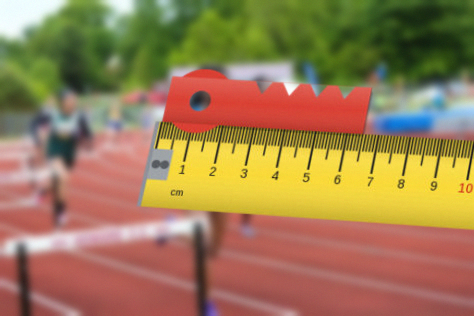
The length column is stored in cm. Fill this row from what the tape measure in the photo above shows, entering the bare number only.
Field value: 6.5
